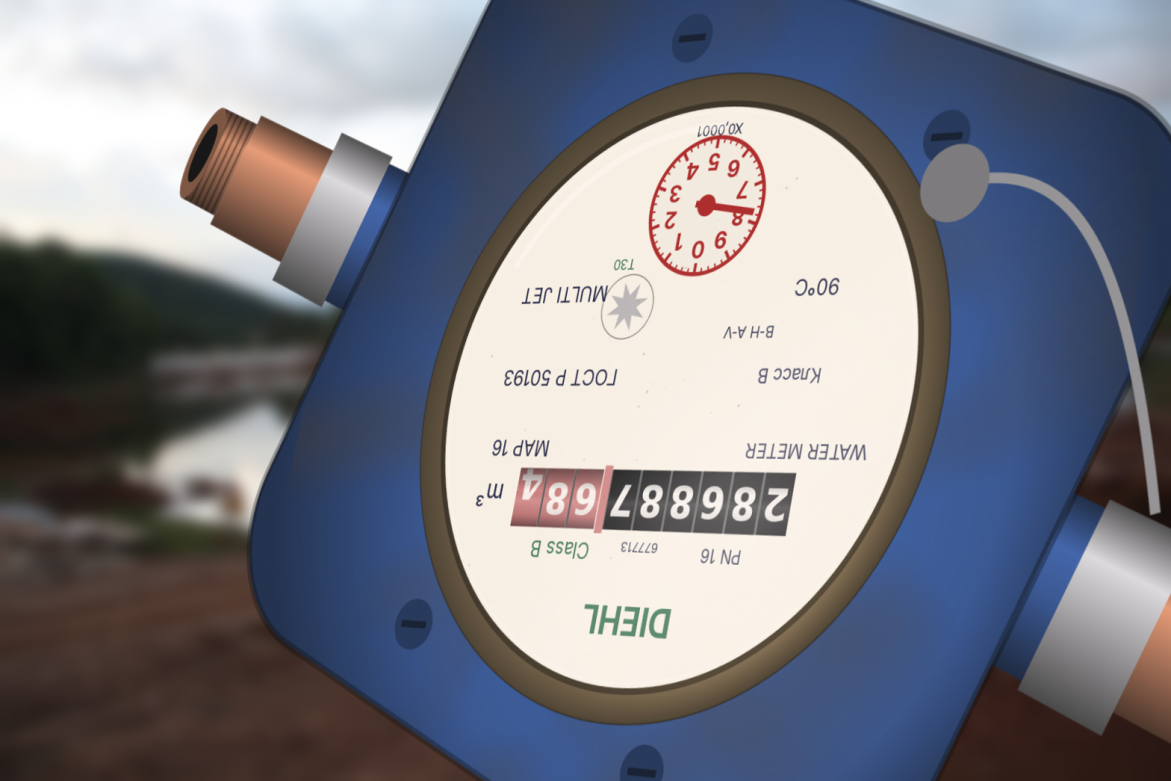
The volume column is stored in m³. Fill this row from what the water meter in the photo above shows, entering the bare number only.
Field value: 286887.6837
